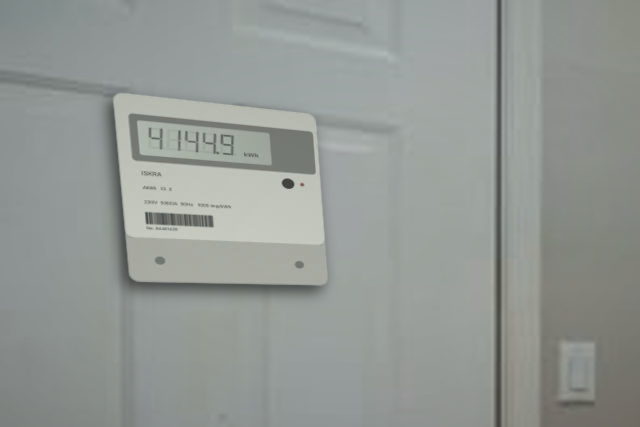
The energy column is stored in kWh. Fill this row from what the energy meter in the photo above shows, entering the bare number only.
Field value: 4144.9
